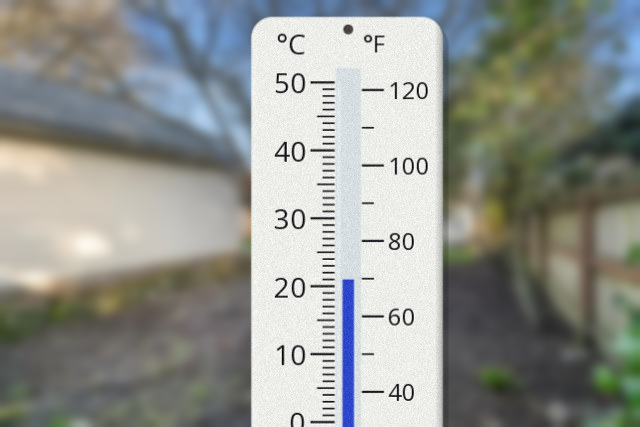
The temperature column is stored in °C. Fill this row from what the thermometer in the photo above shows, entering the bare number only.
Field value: 21
